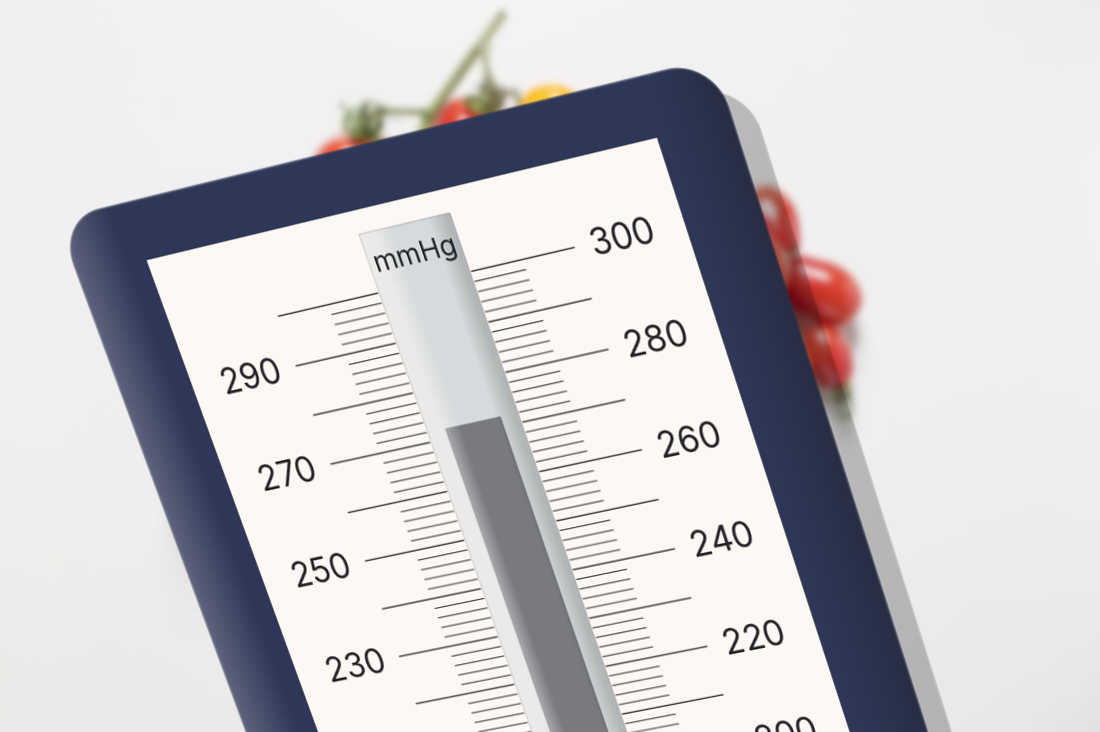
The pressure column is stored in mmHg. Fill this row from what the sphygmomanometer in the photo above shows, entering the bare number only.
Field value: 272
